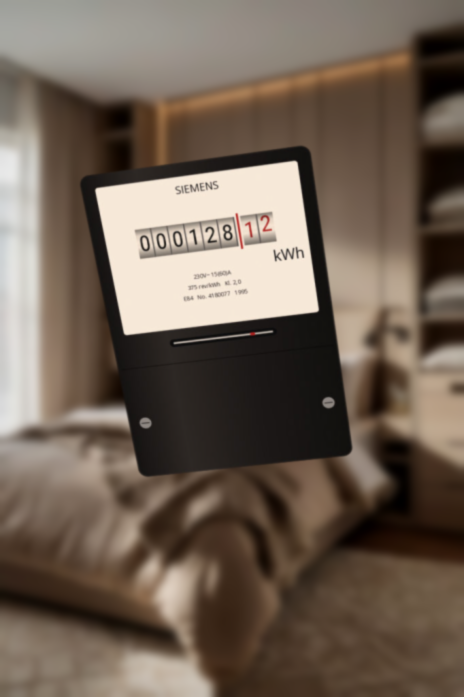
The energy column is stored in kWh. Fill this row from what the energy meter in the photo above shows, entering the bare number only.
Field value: 128.12
